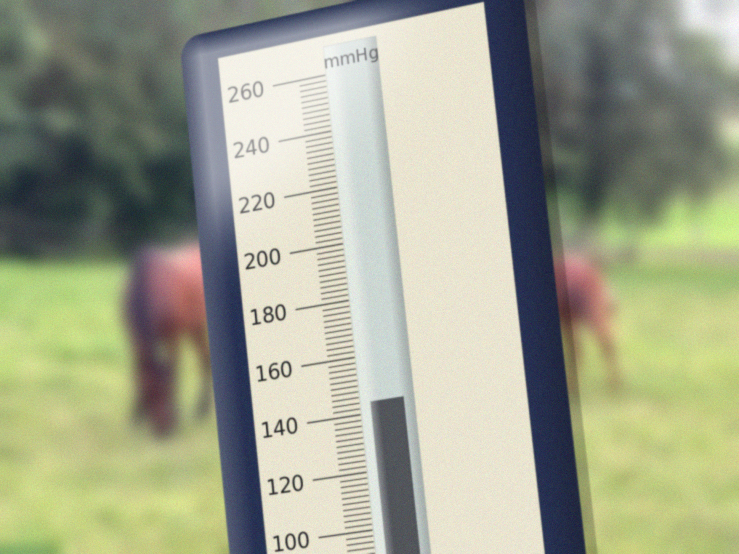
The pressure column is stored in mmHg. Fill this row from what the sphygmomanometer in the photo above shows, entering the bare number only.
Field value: 144
